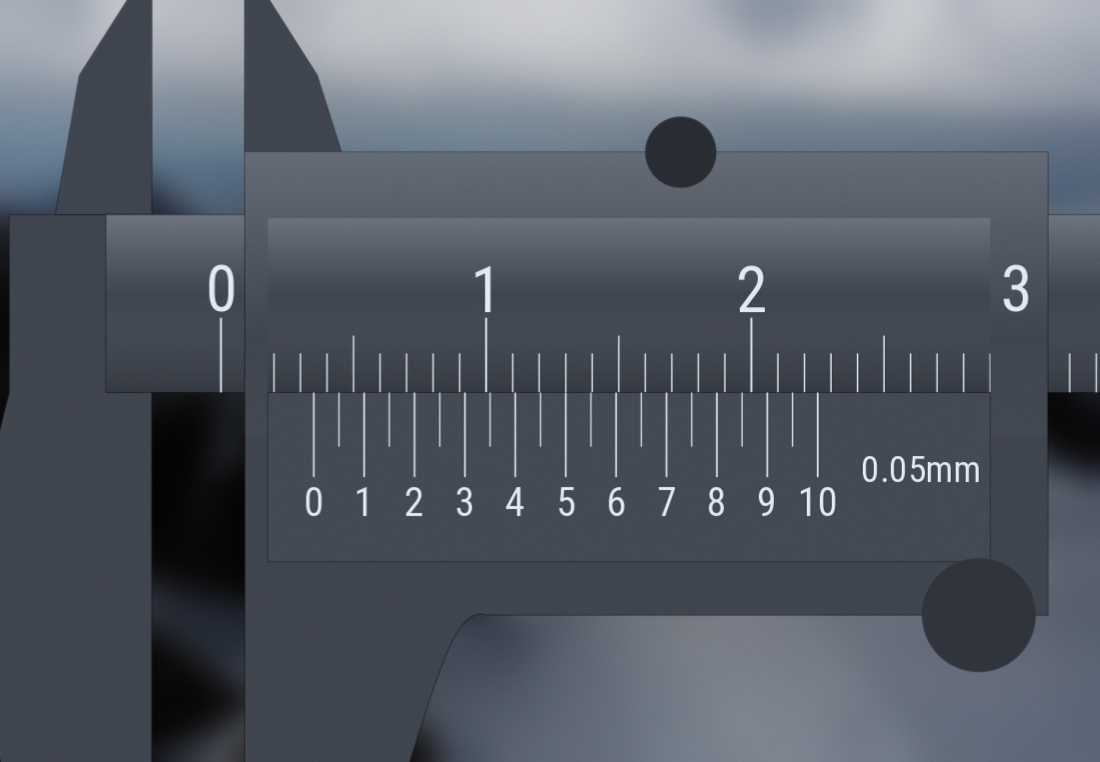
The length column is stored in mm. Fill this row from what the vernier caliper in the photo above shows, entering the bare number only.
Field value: 3.50
